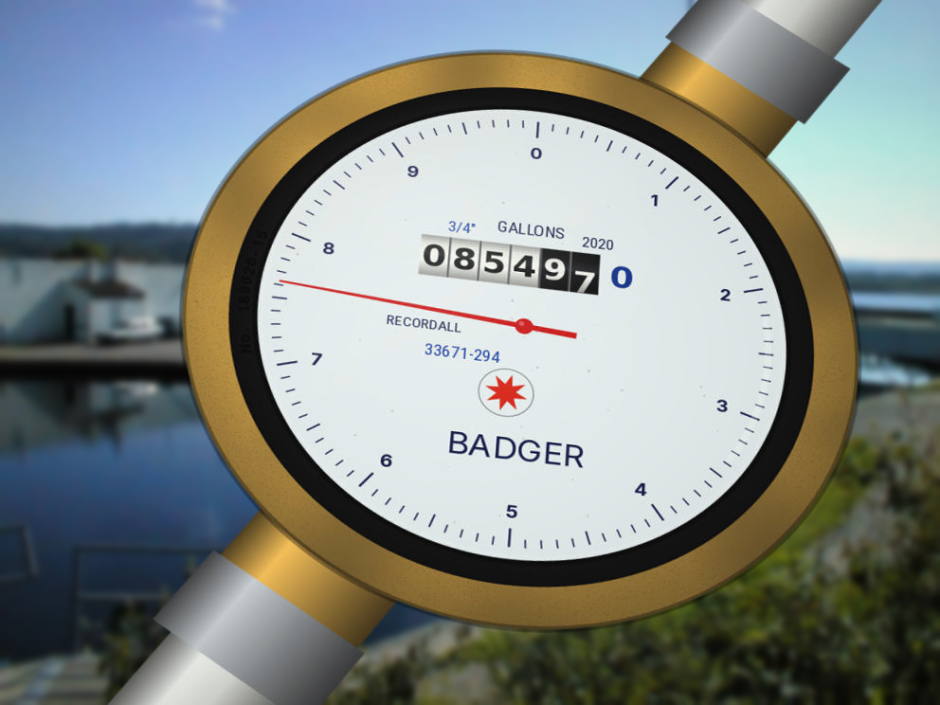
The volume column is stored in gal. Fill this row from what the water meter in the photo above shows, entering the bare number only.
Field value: 854967.6
